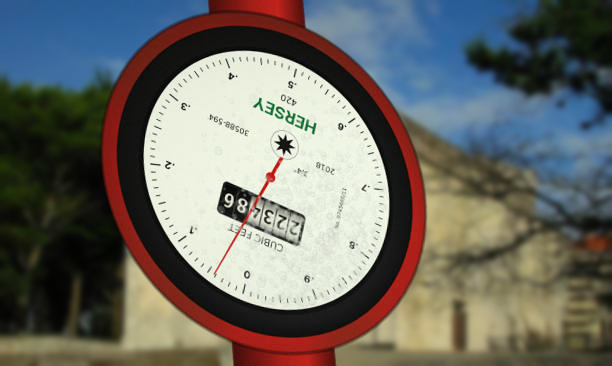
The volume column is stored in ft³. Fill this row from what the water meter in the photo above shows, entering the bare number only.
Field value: 223486.04
